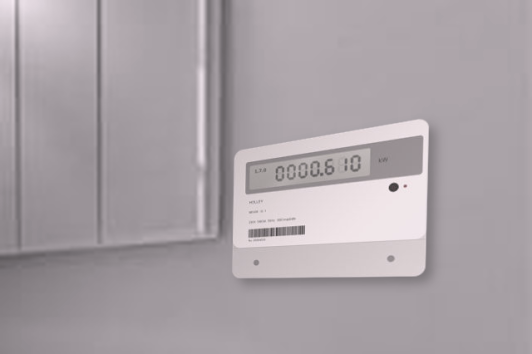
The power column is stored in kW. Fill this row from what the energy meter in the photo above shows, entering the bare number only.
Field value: 0.610
